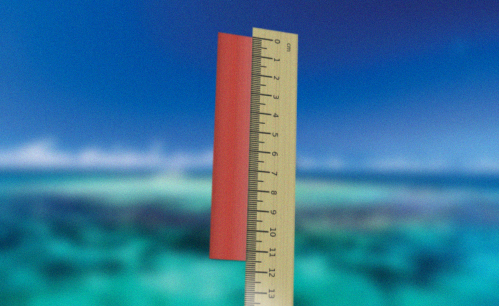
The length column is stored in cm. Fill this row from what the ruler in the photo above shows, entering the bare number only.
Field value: 11.5
